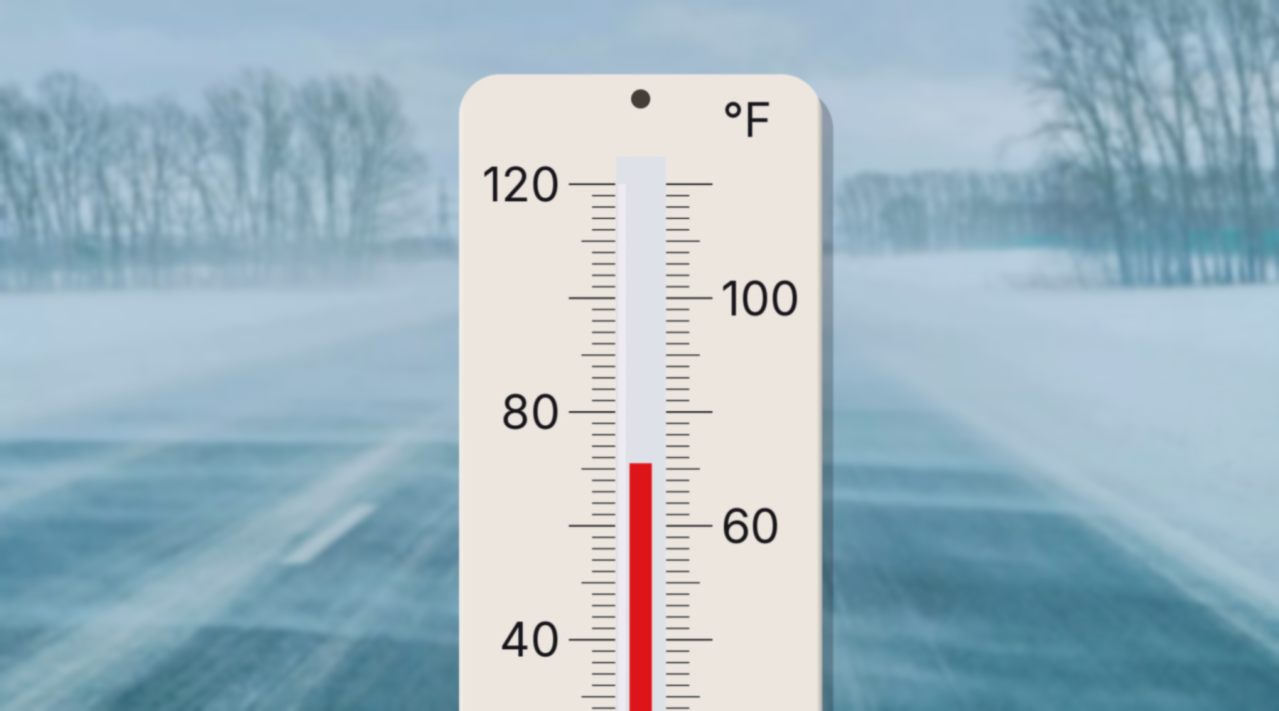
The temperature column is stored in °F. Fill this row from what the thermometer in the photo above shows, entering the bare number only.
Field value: 71
